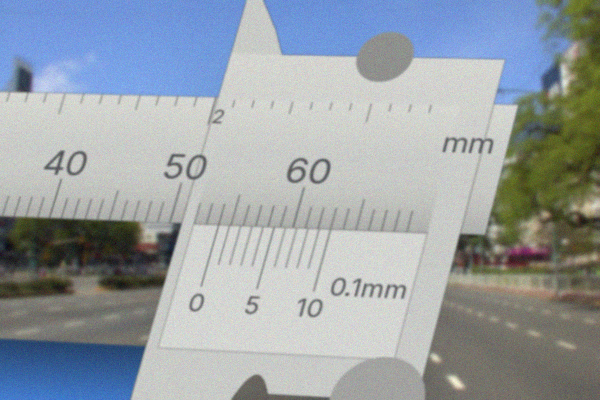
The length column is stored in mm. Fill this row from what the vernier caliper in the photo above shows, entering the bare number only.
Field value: 54.0
